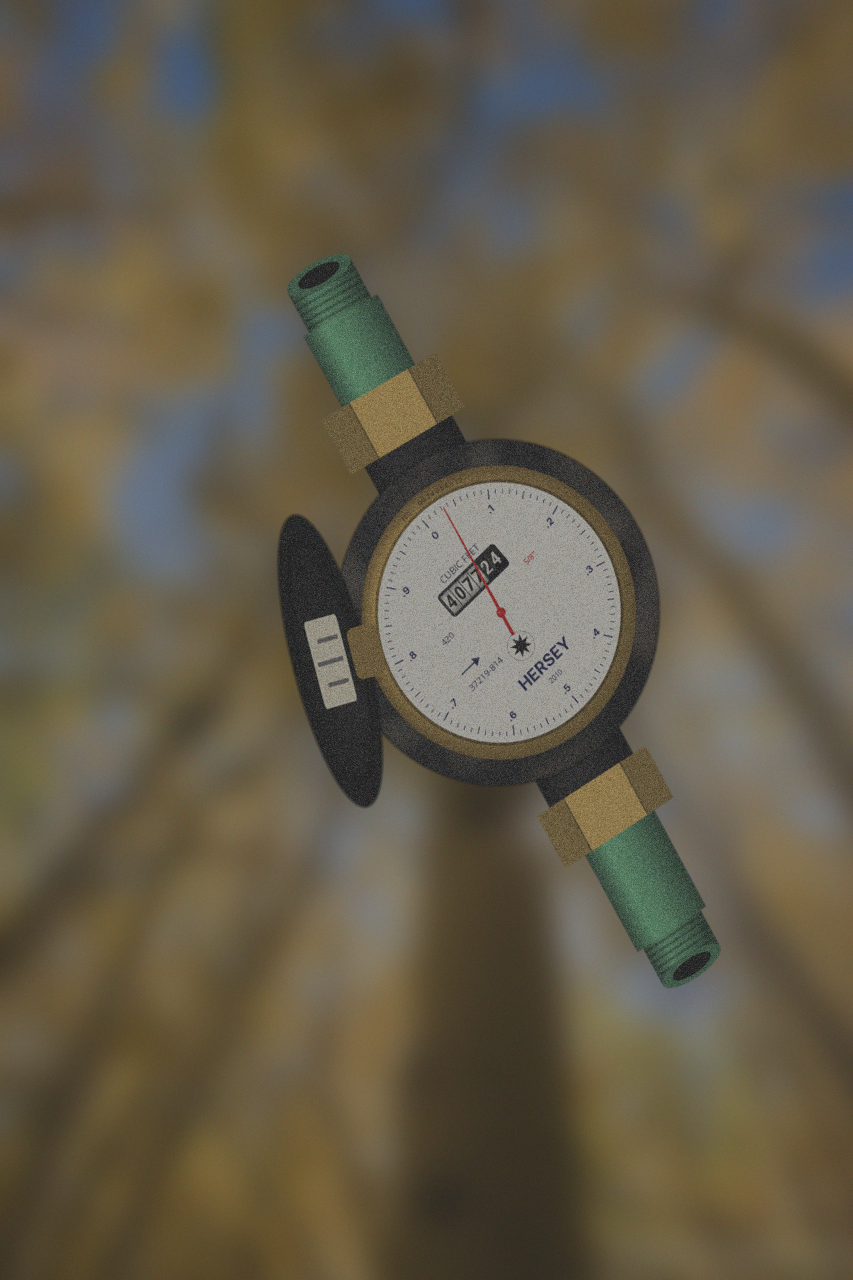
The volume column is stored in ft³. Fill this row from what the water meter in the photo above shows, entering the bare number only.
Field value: 407724.03
